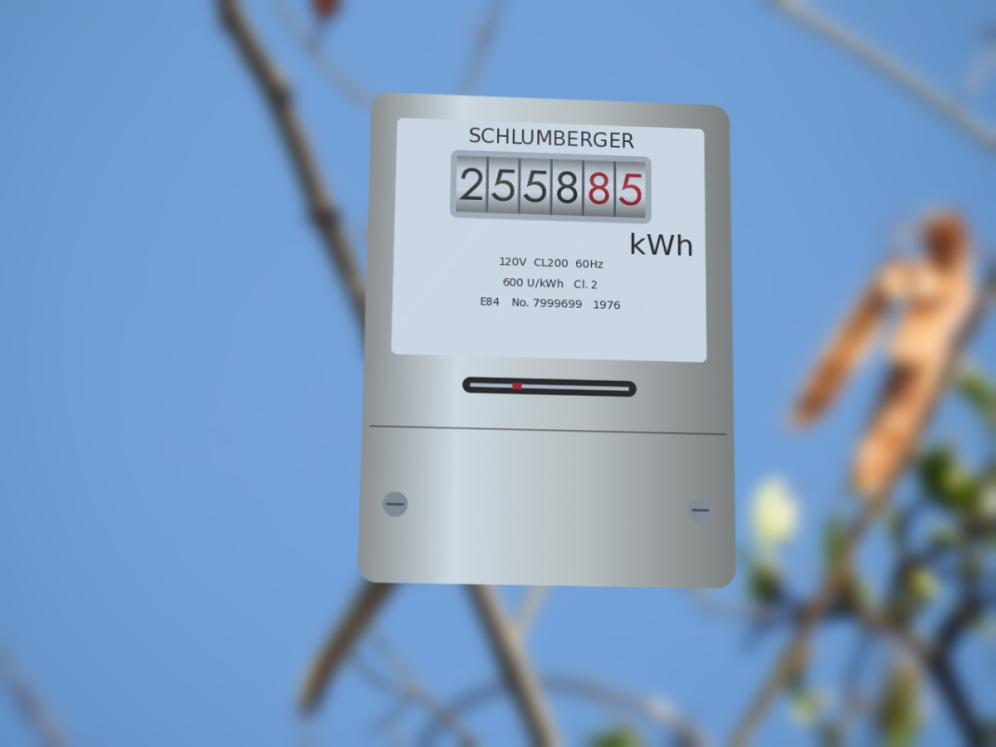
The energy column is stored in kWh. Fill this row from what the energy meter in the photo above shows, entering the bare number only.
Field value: 2558.85
